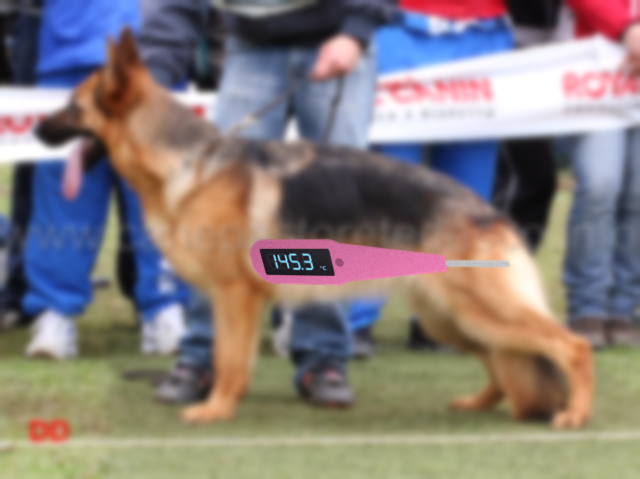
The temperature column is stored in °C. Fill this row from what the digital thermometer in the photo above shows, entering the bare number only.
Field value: 145.3
